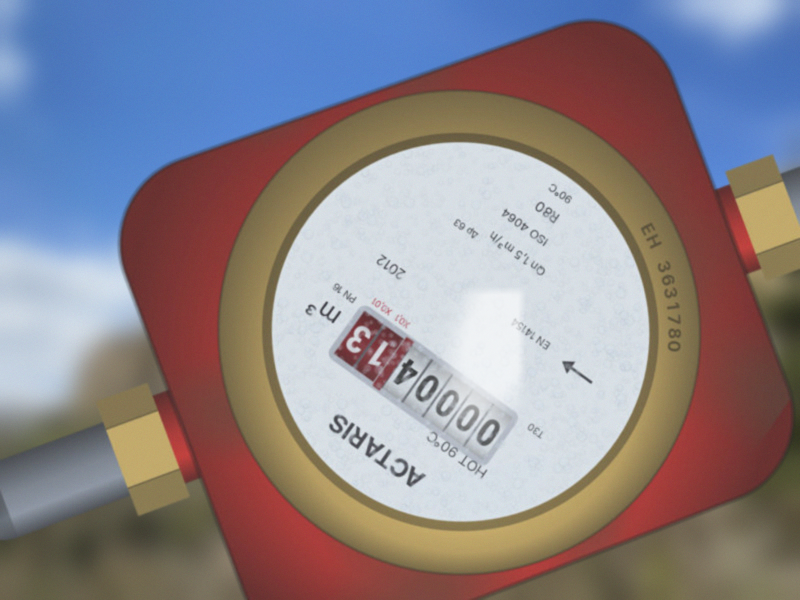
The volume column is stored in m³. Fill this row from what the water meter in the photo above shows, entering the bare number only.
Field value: 4.13
